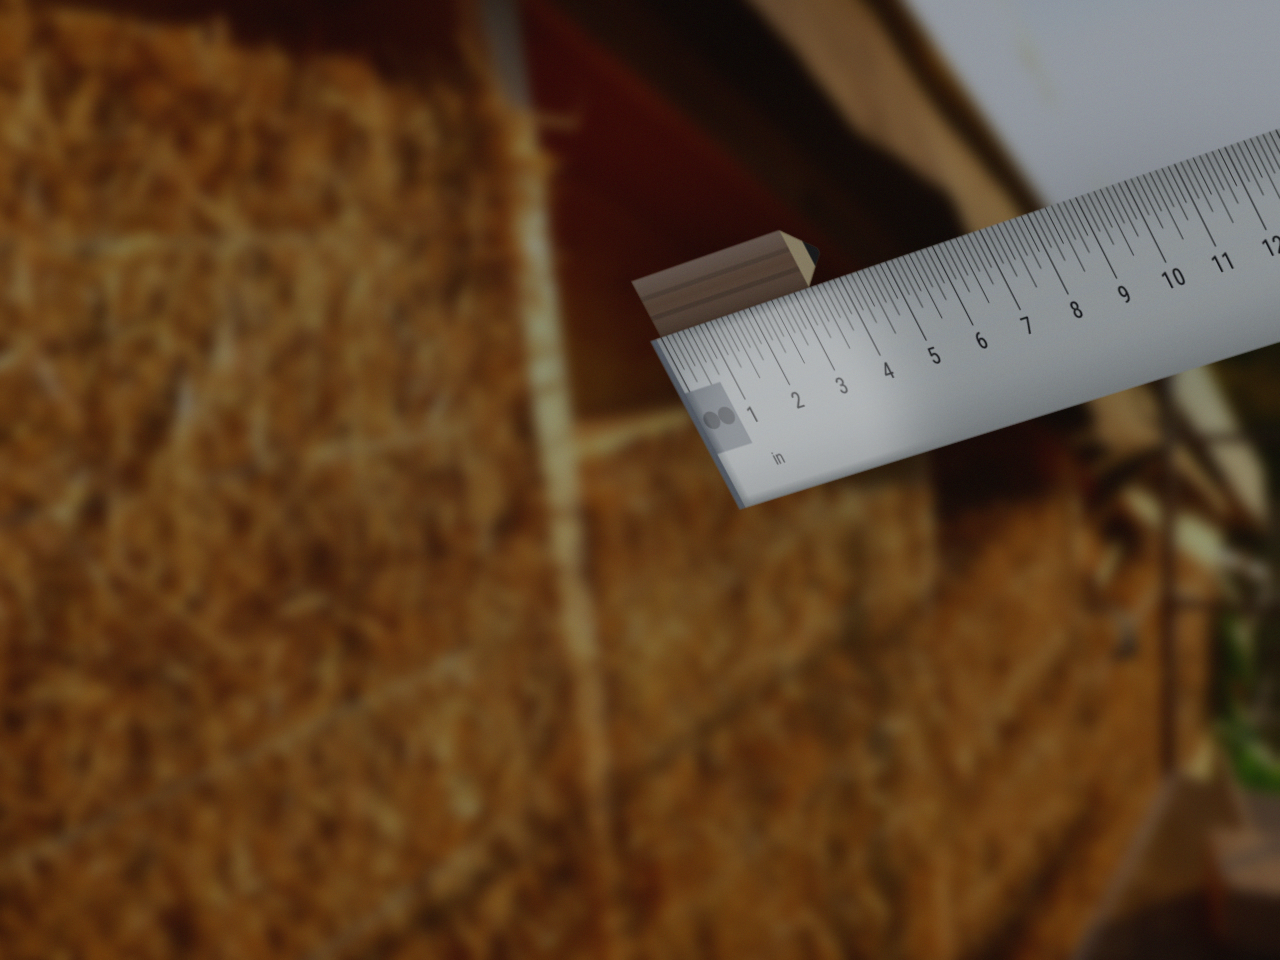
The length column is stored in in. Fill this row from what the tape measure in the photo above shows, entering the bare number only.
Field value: 3.875
